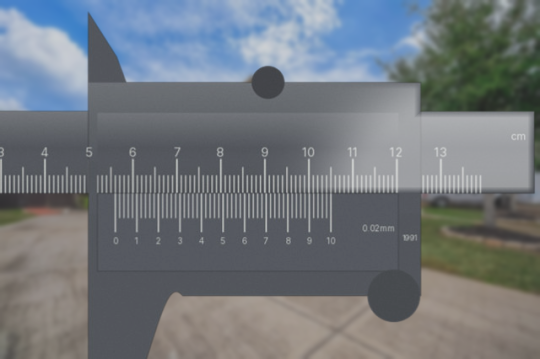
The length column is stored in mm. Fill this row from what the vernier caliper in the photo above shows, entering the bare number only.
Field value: 56.0
